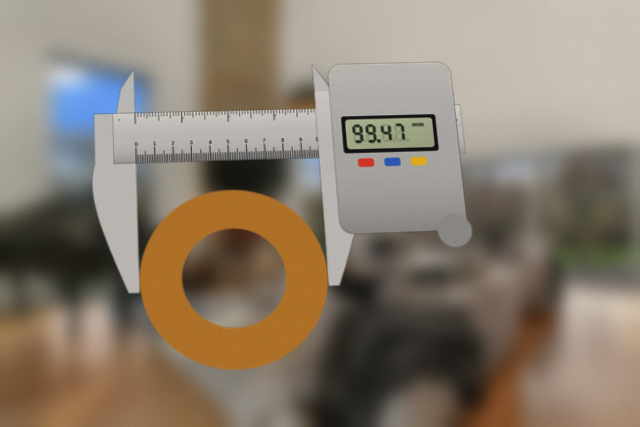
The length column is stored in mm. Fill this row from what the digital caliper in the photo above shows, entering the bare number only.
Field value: 99.47
